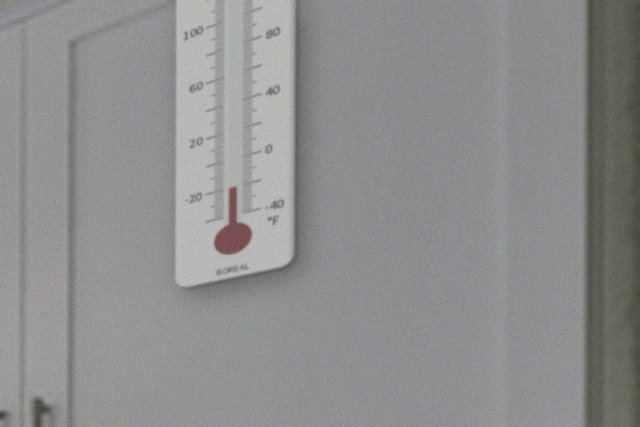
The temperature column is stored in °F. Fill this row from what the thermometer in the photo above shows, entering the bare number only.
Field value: -20
